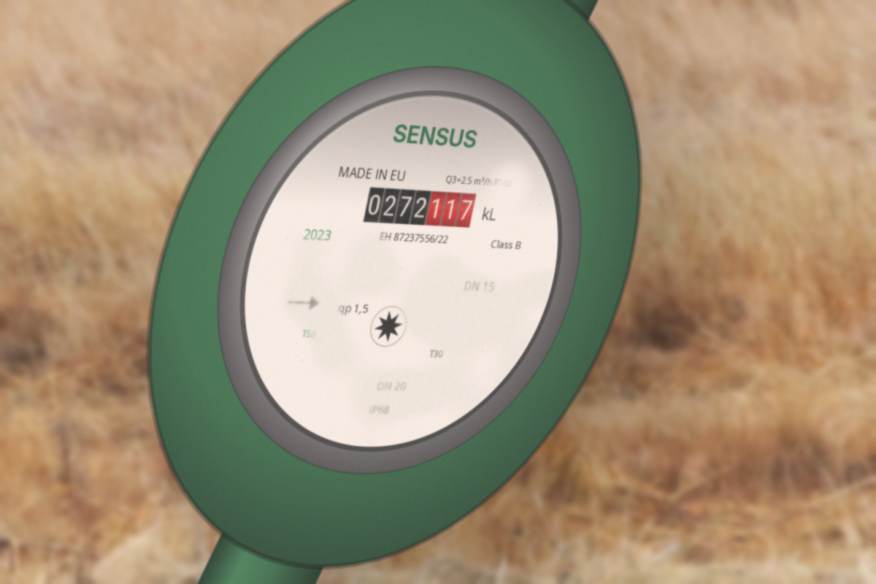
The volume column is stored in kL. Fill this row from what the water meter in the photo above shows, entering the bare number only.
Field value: 272.117
